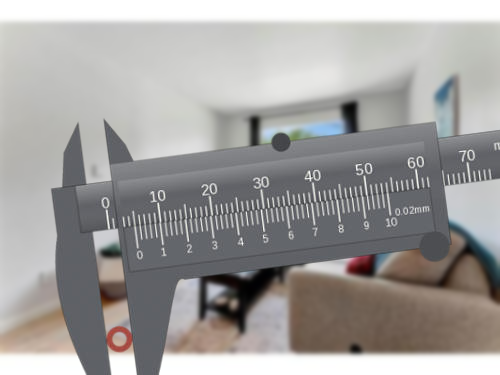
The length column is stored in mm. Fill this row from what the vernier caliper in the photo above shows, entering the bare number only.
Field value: 5.0
